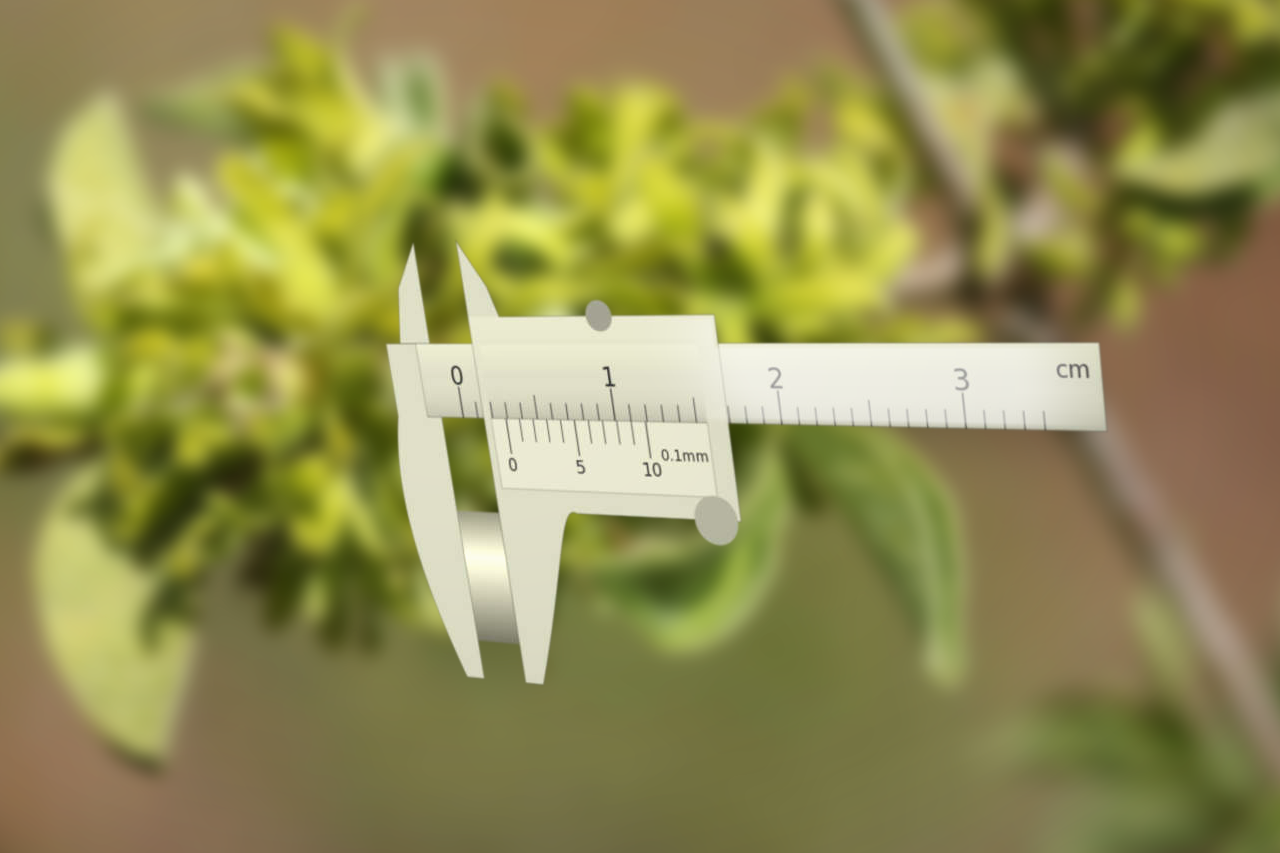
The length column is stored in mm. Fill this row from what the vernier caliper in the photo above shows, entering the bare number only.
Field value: 2.9
